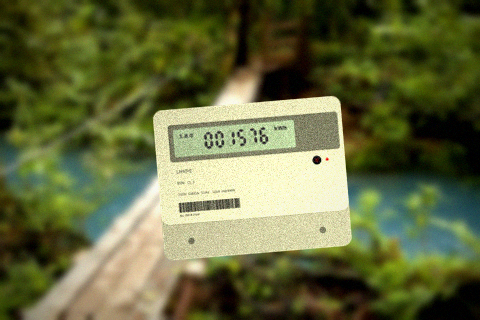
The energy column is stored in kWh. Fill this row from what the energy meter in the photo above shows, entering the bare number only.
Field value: 1576
